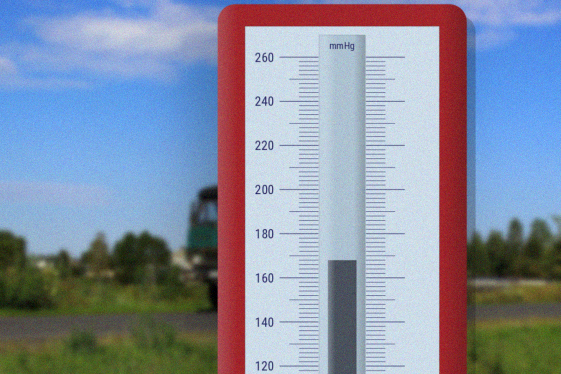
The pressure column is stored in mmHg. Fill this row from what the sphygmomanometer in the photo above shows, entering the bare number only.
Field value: 168
